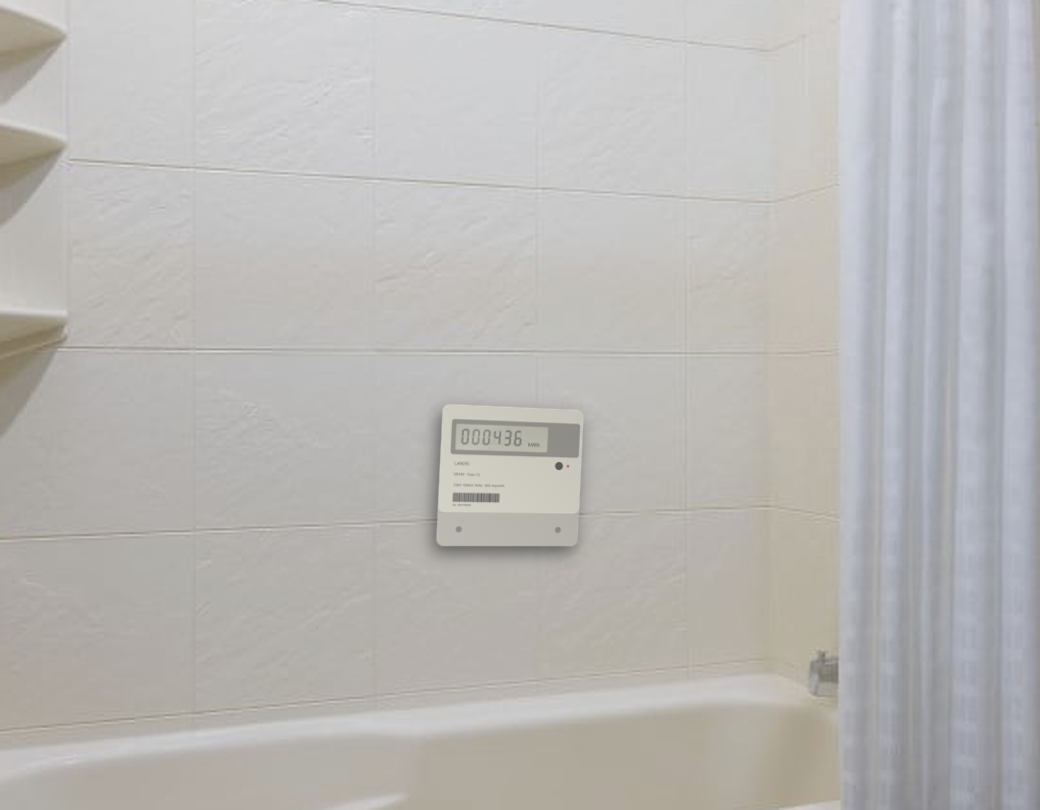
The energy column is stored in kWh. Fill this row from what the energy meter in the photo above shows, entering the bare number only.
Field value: 436
